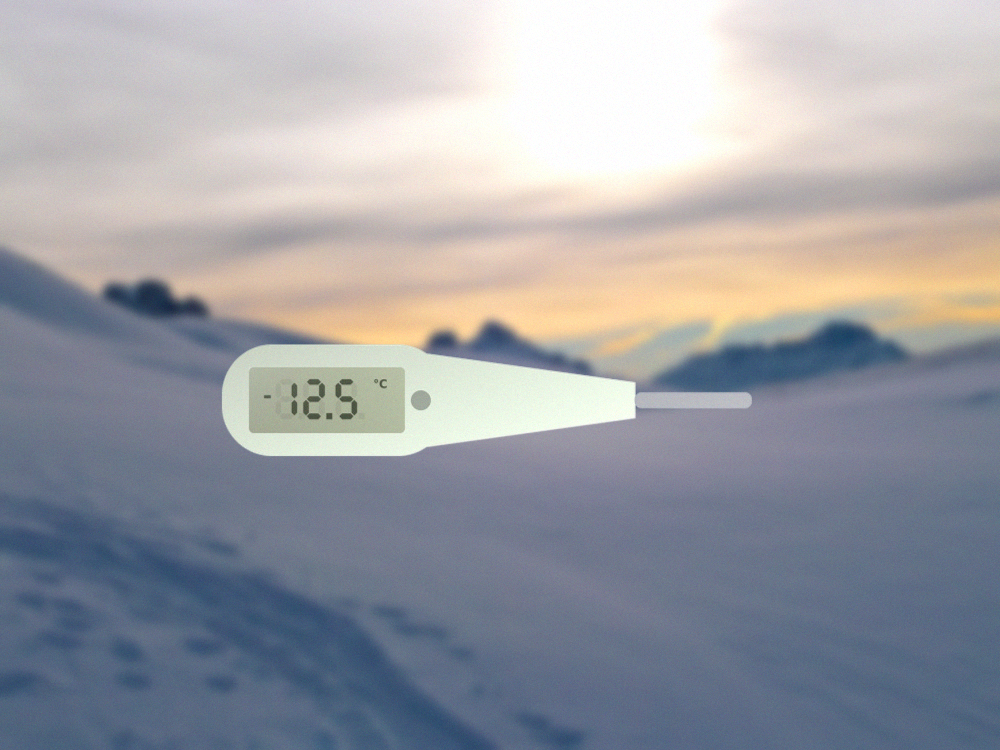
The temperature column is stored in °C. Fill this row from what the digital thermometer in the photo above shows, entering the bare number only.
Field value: -12.5
